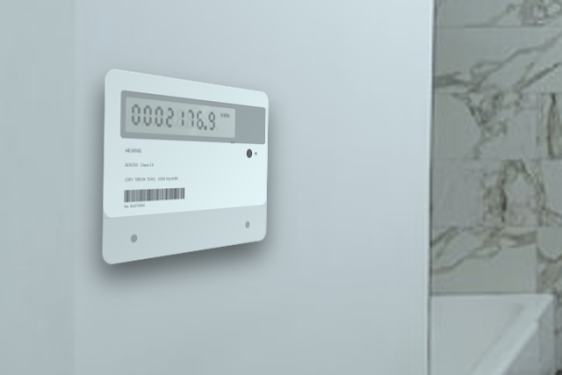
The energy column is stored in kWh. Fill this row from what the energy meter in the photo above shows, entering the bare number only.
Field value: 2176.9
